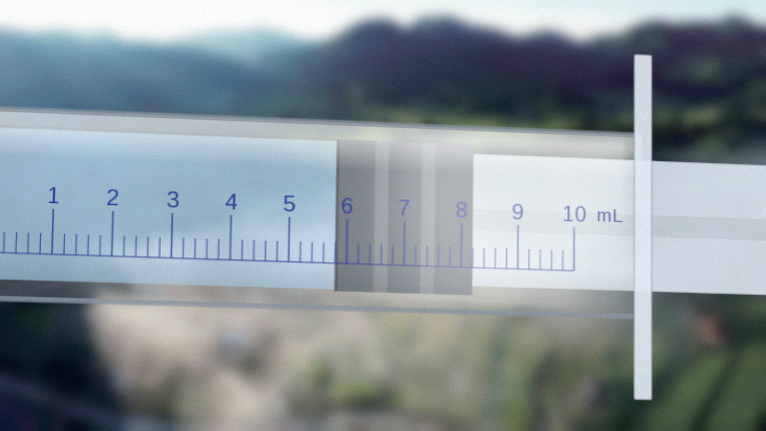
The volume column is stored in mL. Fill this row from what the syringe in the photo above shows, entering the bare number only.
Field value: 5.8
